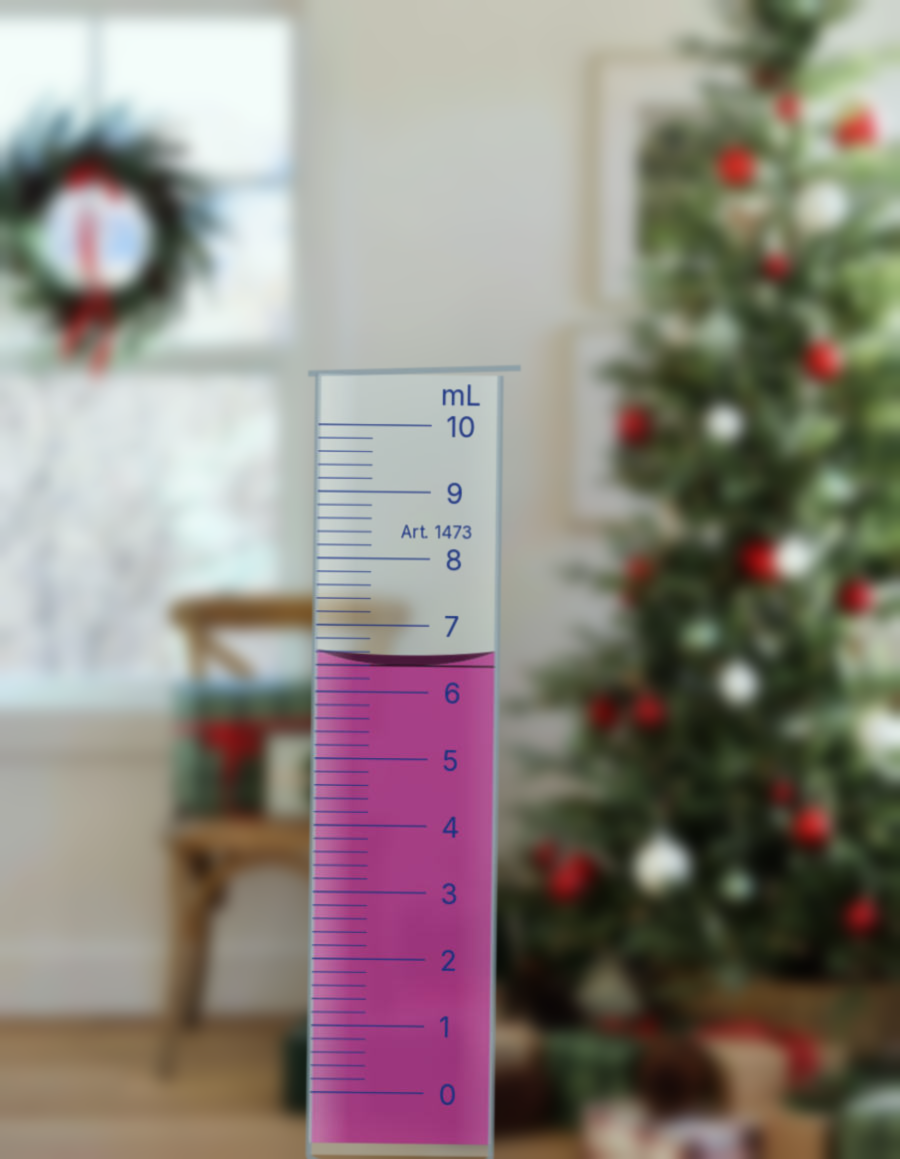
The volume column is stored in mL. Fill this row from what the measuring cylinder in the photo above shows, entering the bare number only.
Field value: 6.4
